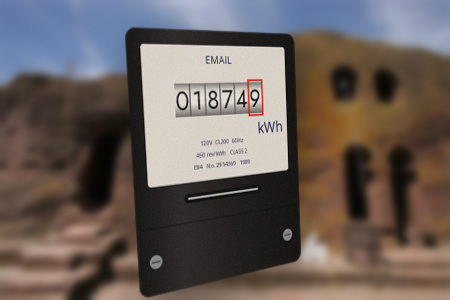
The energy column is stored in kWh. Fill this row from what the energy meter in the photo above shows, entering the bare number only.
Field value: 1874.9
